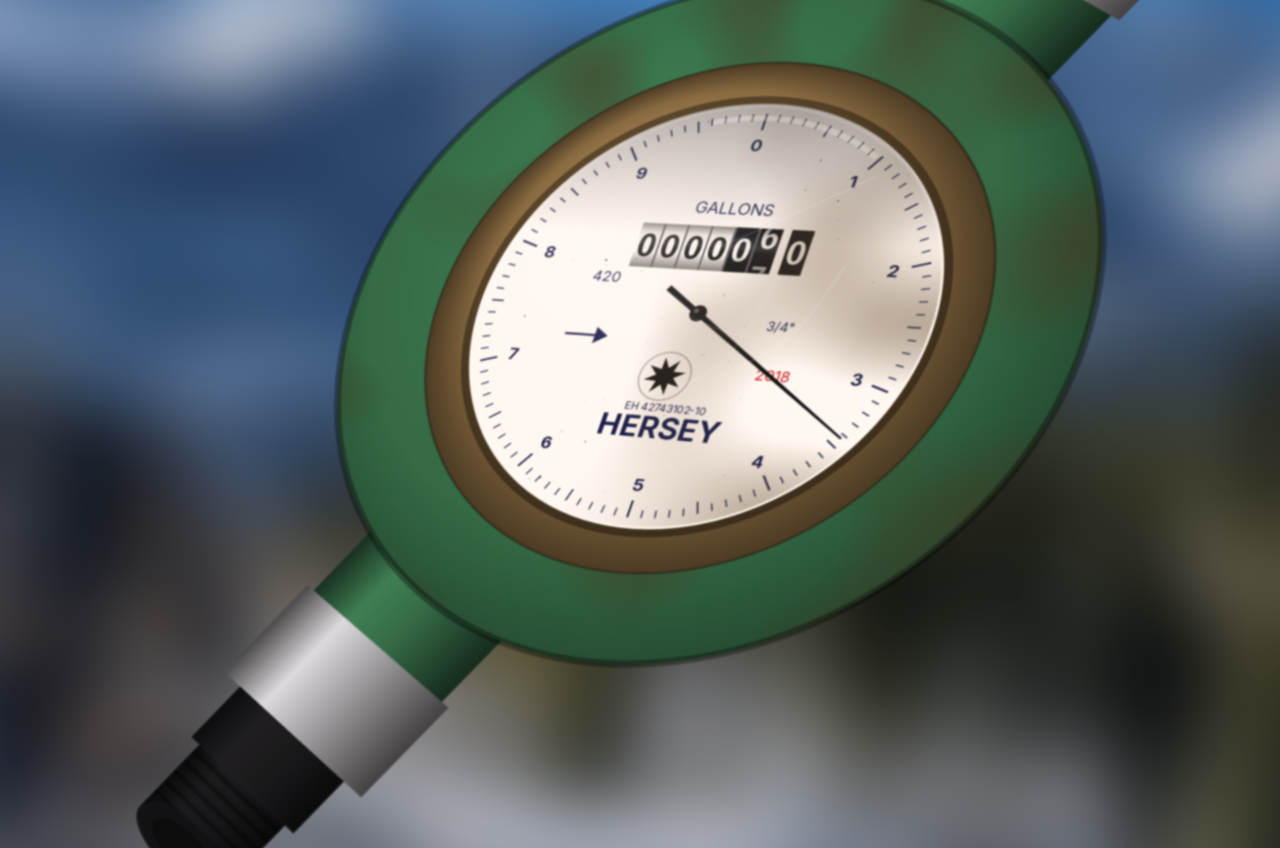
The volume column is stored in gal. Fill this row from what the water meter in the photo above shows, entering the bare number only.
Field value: 63.4
